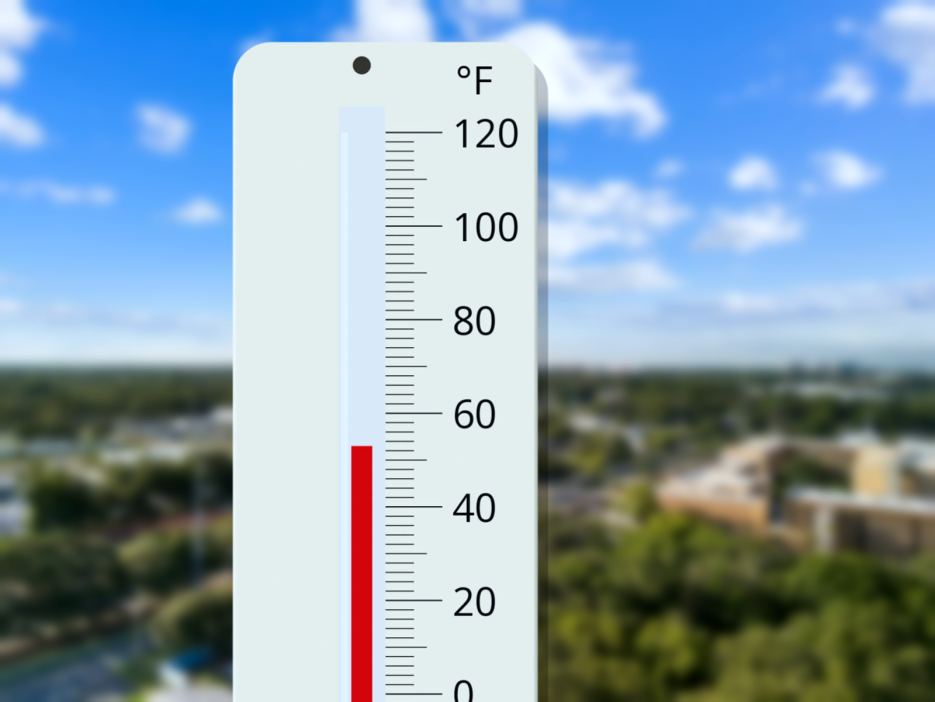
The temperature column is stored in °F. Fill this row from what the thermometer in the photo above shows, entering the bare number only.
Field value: 53
